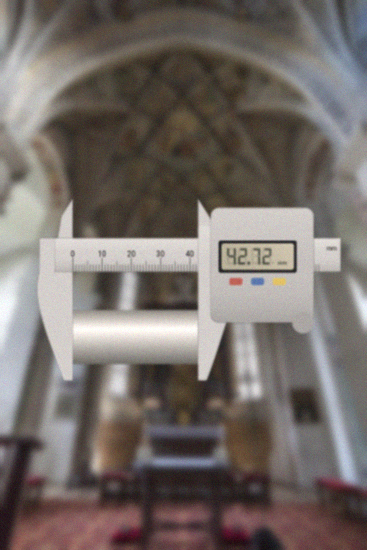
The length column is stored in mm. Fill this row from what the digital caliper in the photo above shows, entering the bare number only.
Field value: 42.72
